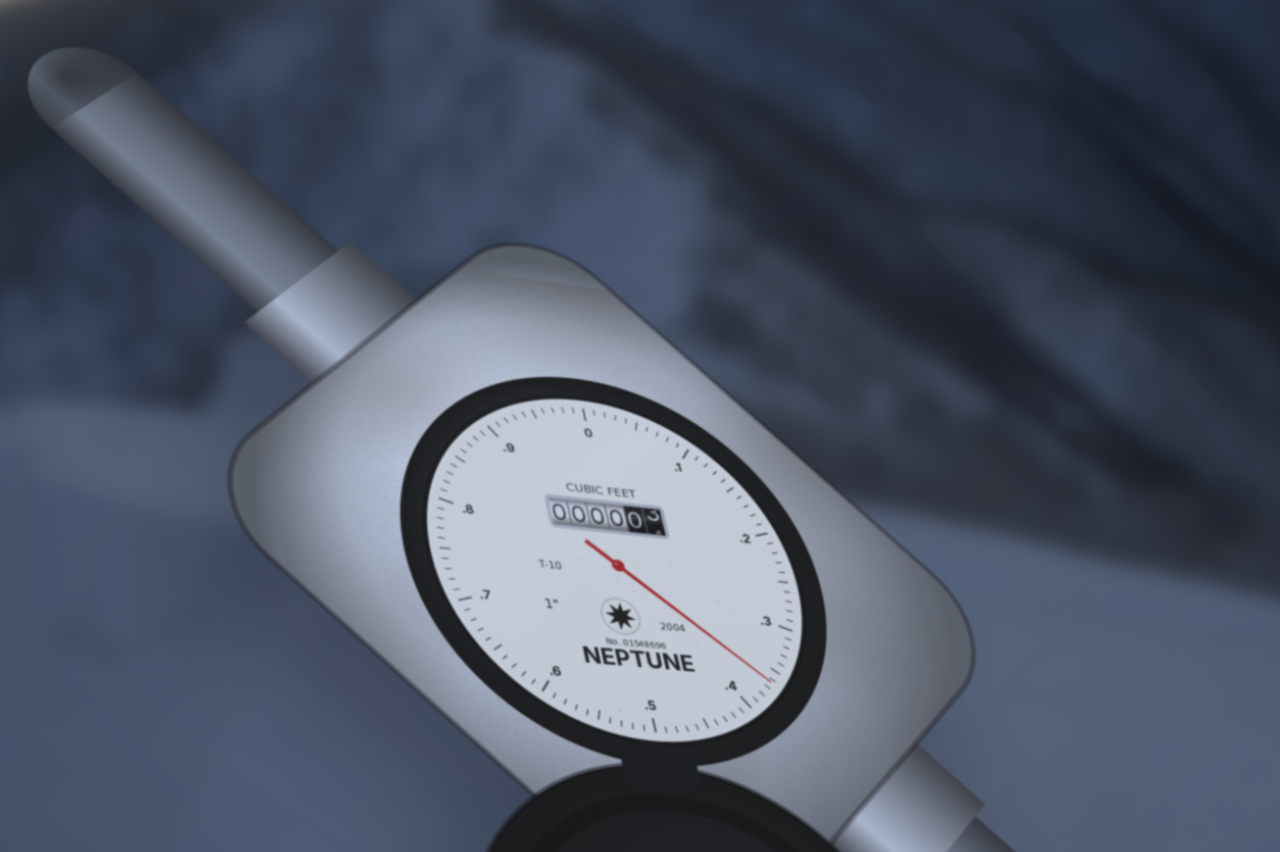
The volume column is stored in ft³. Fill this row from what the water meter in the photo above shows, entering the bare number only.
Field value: 3.36
